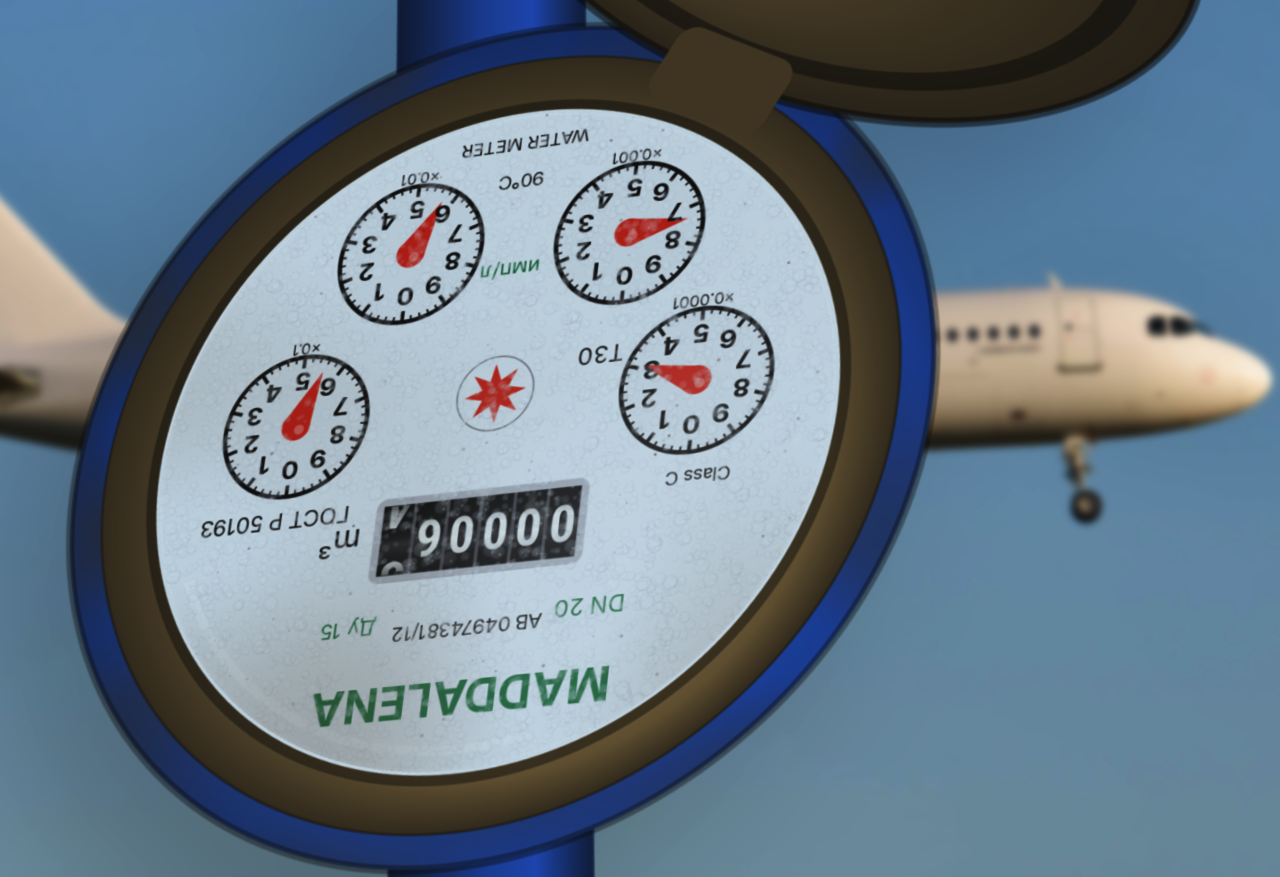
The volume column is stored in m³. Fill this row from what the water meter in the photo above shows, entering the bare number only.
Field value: 63.5573
